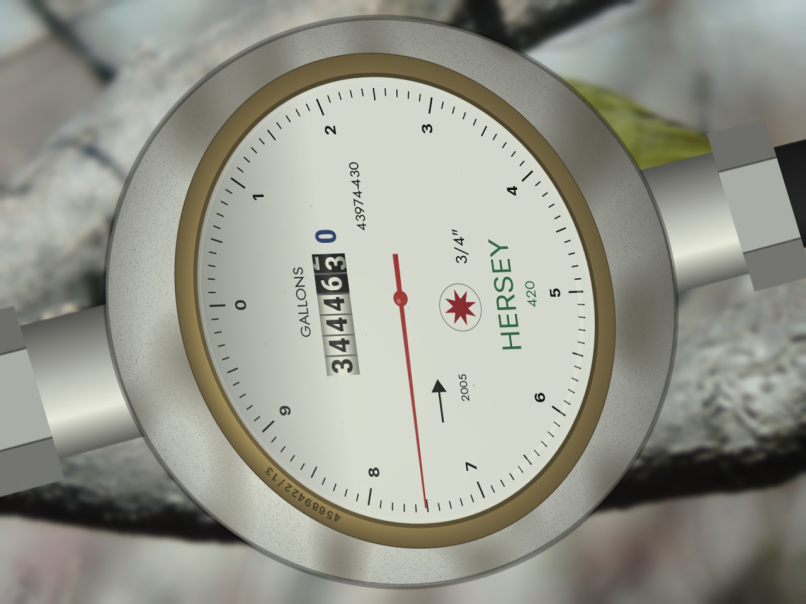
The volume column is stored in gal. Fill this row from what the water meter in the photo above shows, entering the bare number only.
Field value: 3444627.5
